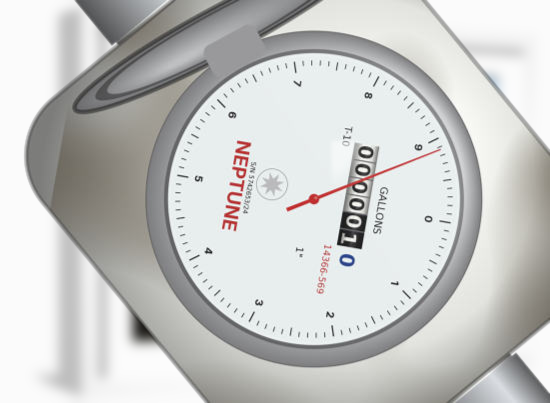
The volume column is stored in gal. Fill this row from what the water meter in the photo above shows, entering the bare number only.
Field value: 9.1
